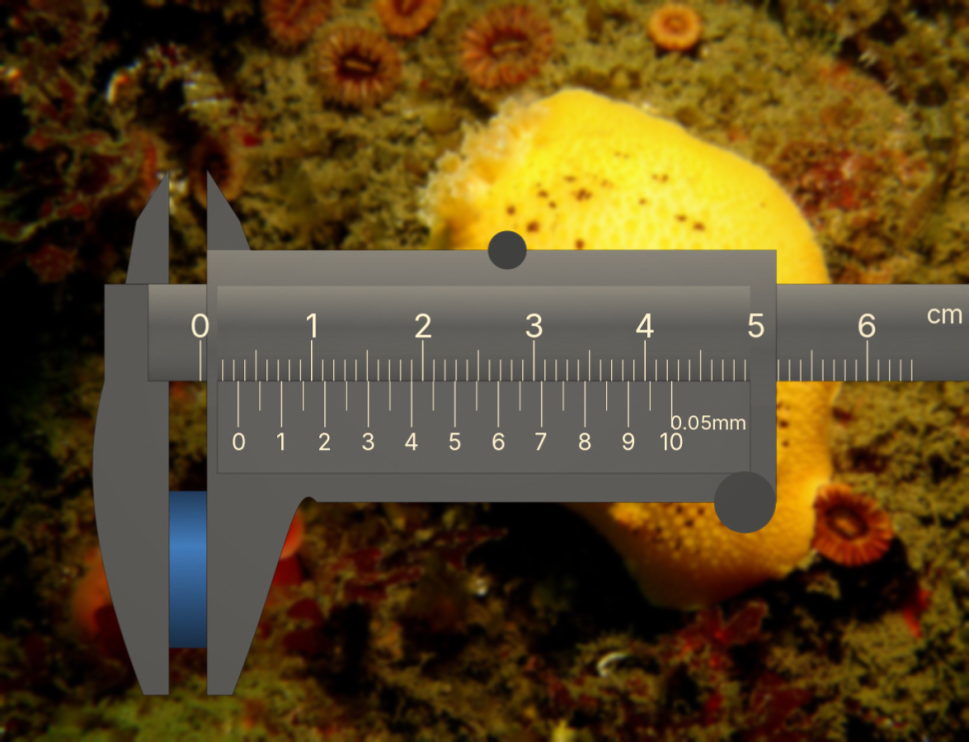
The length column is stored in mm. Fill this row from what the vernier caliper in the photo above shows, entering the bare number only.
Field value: 3.4
